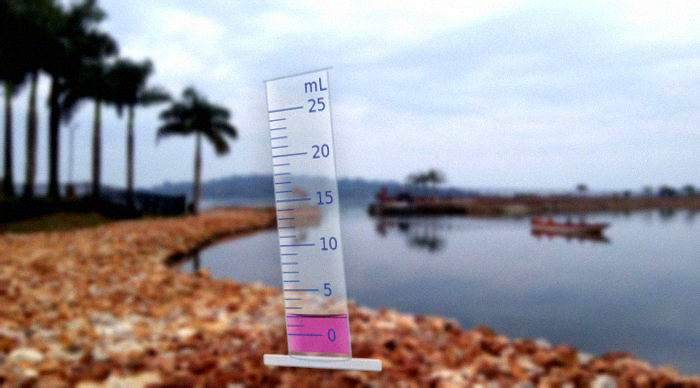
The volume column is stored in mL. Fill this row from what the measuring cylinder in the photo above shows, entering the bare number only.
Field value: 2
